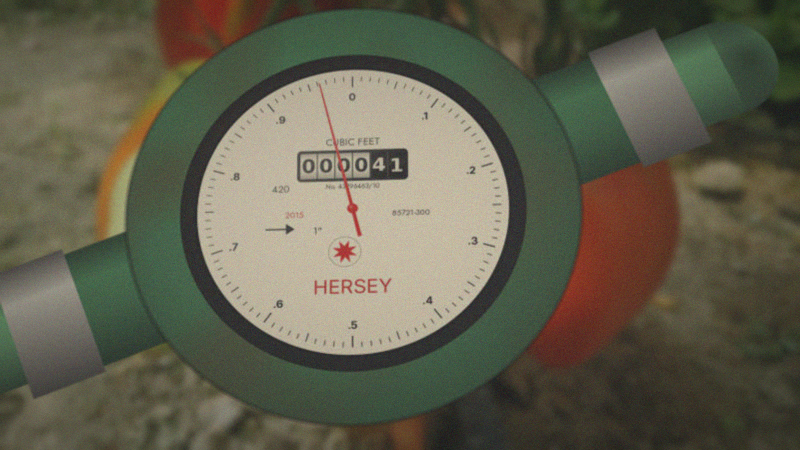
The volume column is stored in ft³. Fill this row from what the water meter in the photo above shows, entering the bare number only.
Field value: 40.96
